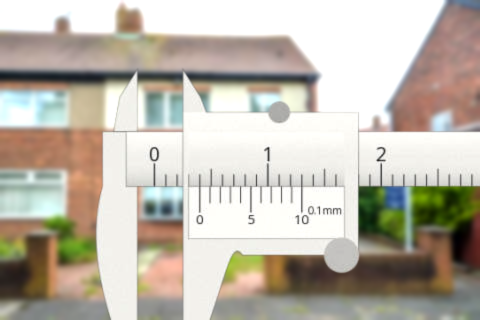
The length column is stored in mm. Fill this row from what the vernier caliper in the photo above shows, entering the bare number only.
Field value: 4.0
